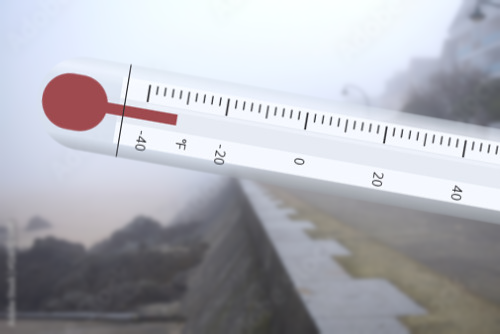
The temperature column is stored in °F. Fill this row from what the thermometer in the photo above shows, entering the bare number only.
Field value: -32
